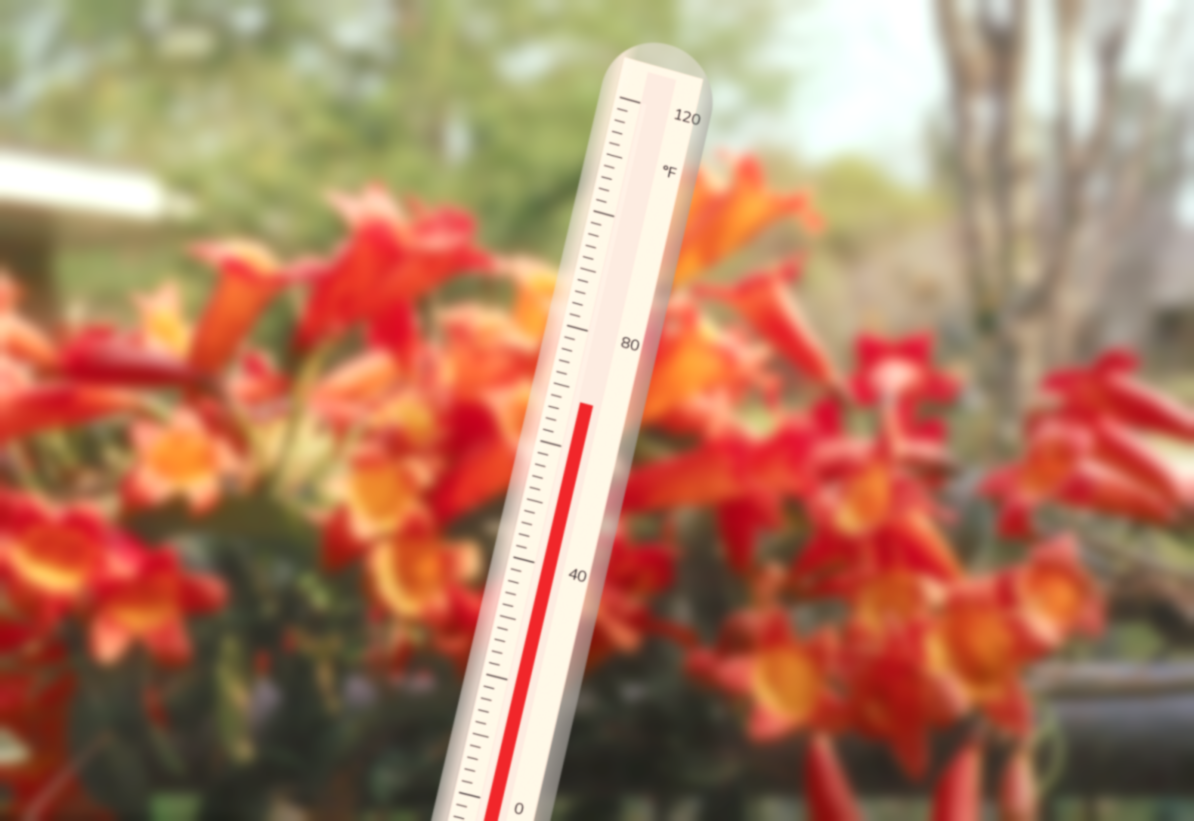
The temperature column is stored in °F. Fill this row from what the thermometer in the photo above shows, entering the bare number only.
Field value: 68
